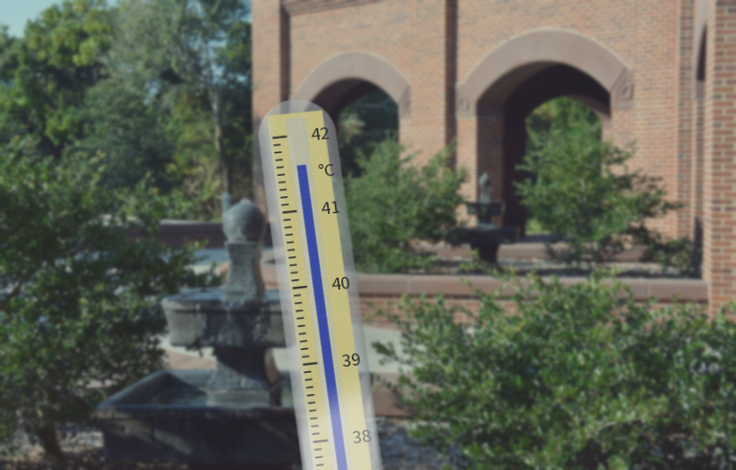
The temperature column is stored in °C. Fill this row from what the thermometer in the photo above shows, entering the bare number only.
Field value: 41.6
